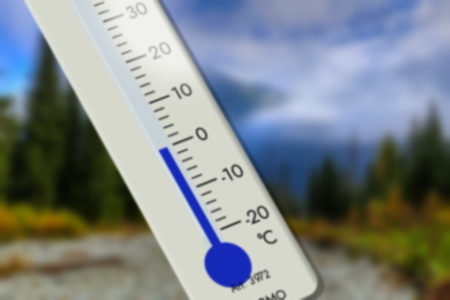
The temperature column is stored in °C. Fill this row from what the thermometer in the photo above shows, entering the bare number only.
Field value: 0
